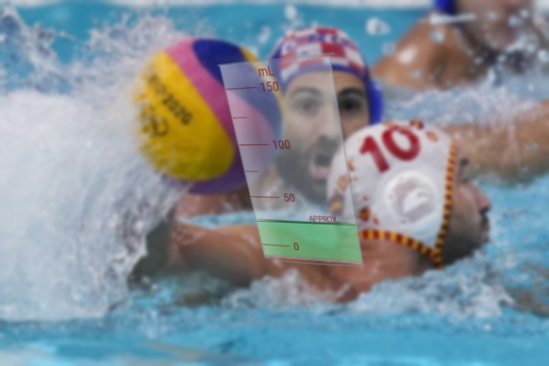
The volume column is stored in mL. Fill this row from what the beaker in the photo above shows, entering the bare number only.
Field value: 25
